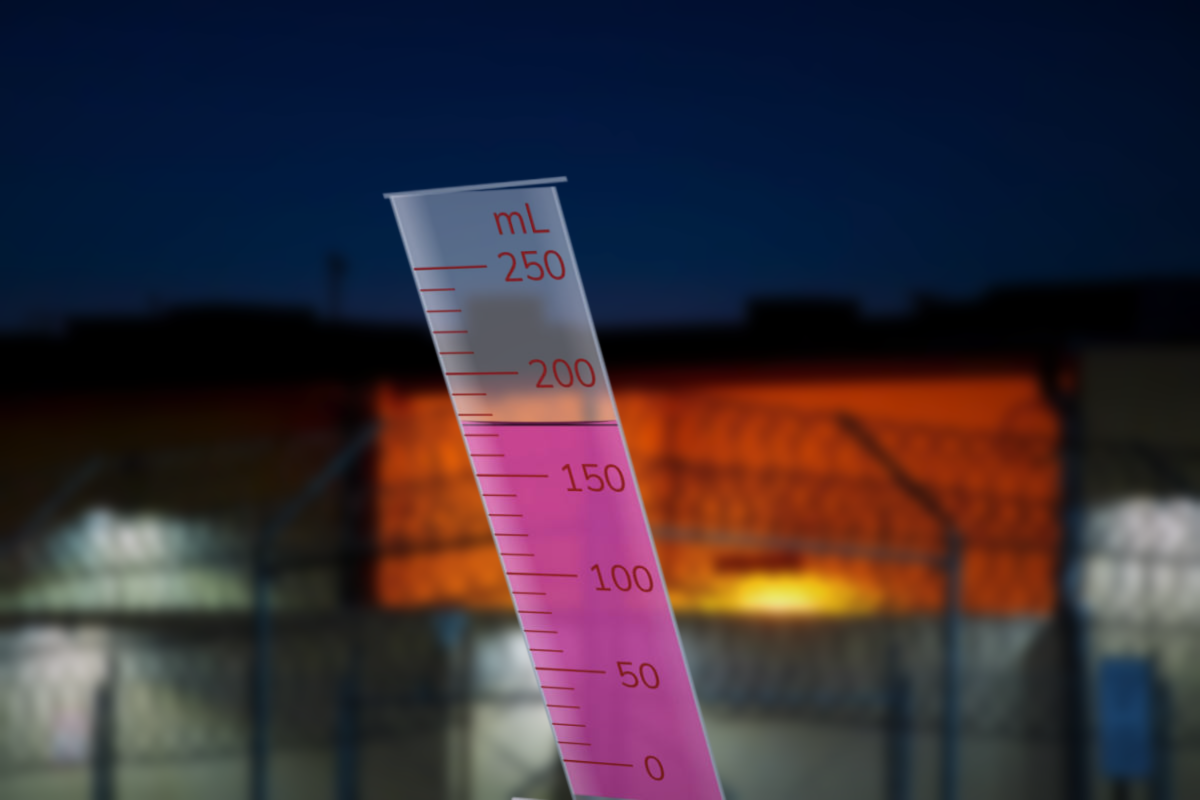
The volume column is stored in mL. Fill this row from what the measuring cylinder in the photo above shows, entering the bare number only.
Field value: 175
